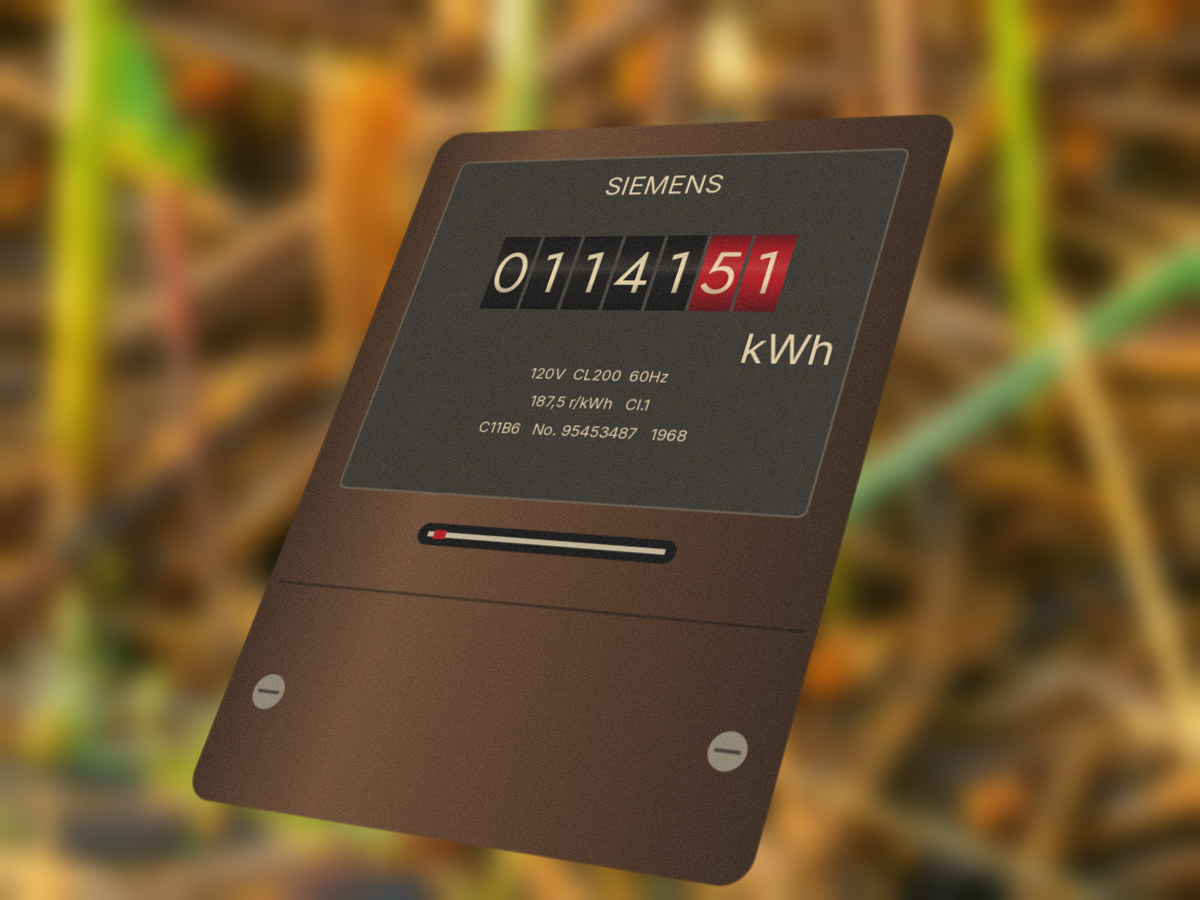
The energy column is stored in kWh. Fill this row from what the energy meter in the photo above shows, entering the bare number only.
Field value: 1141.51
